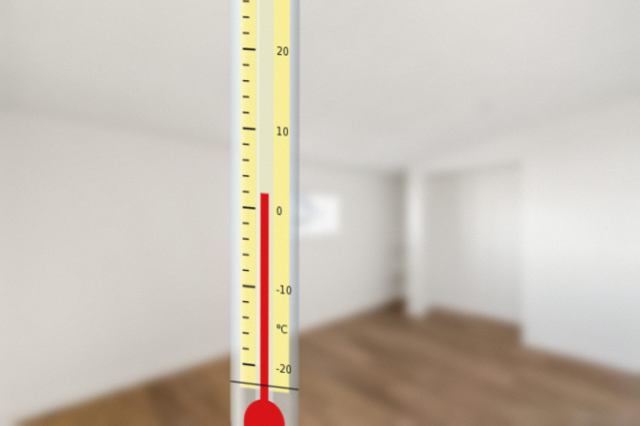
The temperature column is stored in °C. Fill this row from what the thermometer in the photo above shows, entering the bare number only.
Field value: 2
